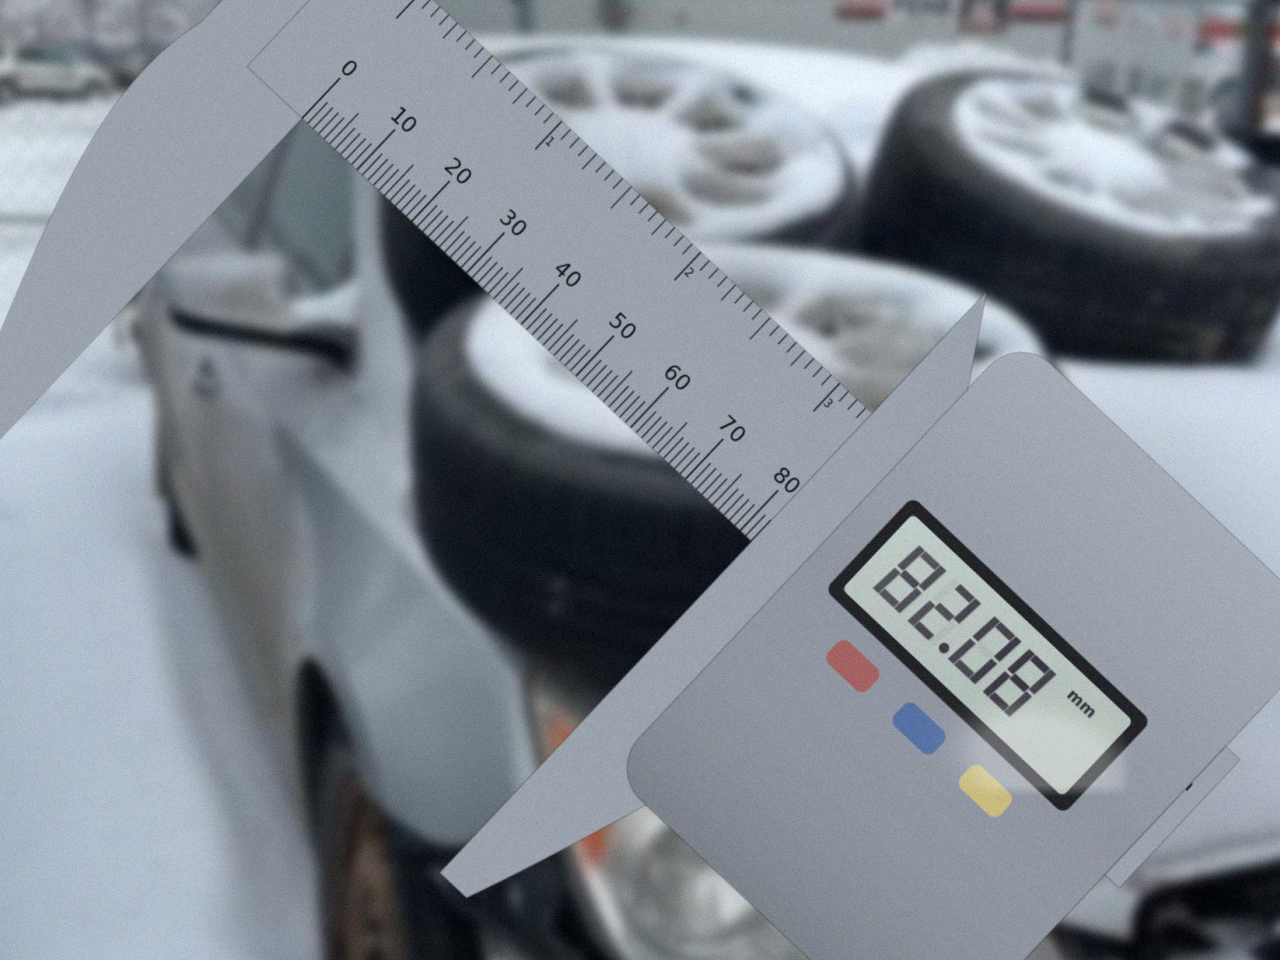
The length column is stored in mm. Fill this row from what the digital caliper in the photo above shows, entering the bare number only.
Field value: 82.08
